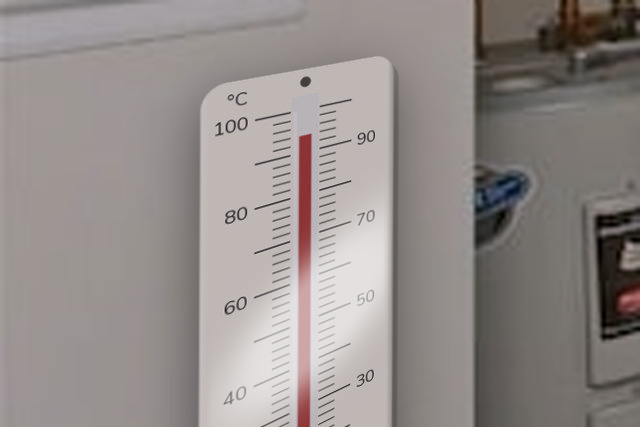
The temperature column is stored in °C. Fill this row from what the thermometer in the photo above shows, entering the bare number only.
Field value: 94
